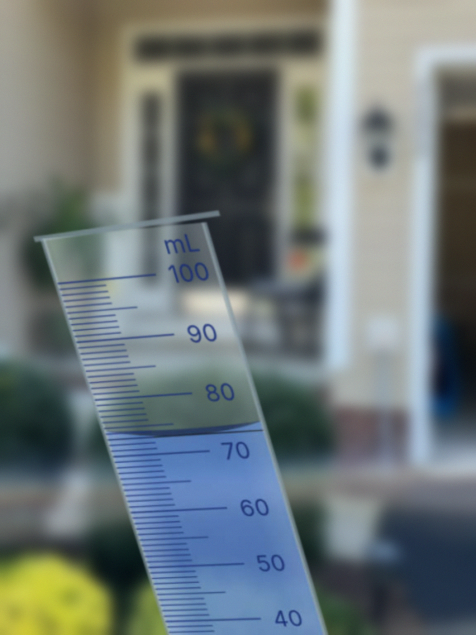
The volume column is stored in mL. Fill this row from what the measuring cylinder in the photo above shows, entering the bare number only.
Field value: 73
